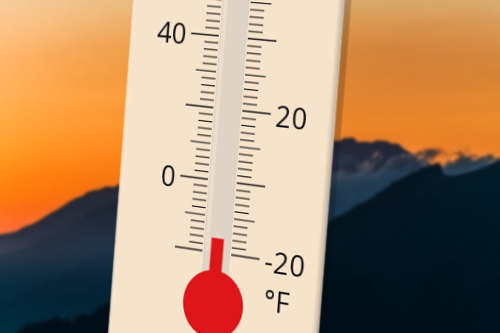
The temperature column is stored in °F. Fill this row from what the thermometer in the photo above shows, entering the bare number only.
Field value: -16
